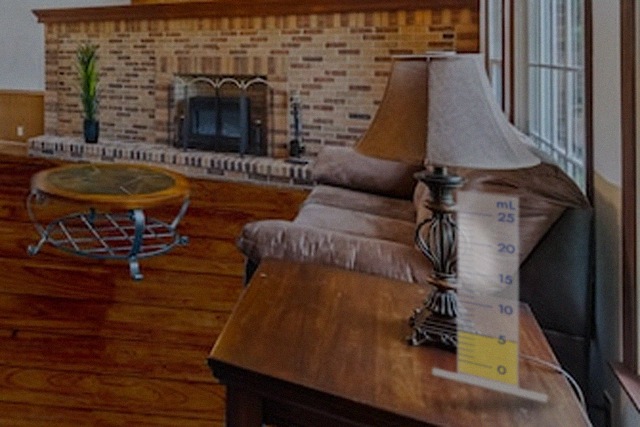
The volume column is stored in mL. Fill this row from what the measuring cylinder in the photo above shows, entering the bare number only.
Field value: 5
